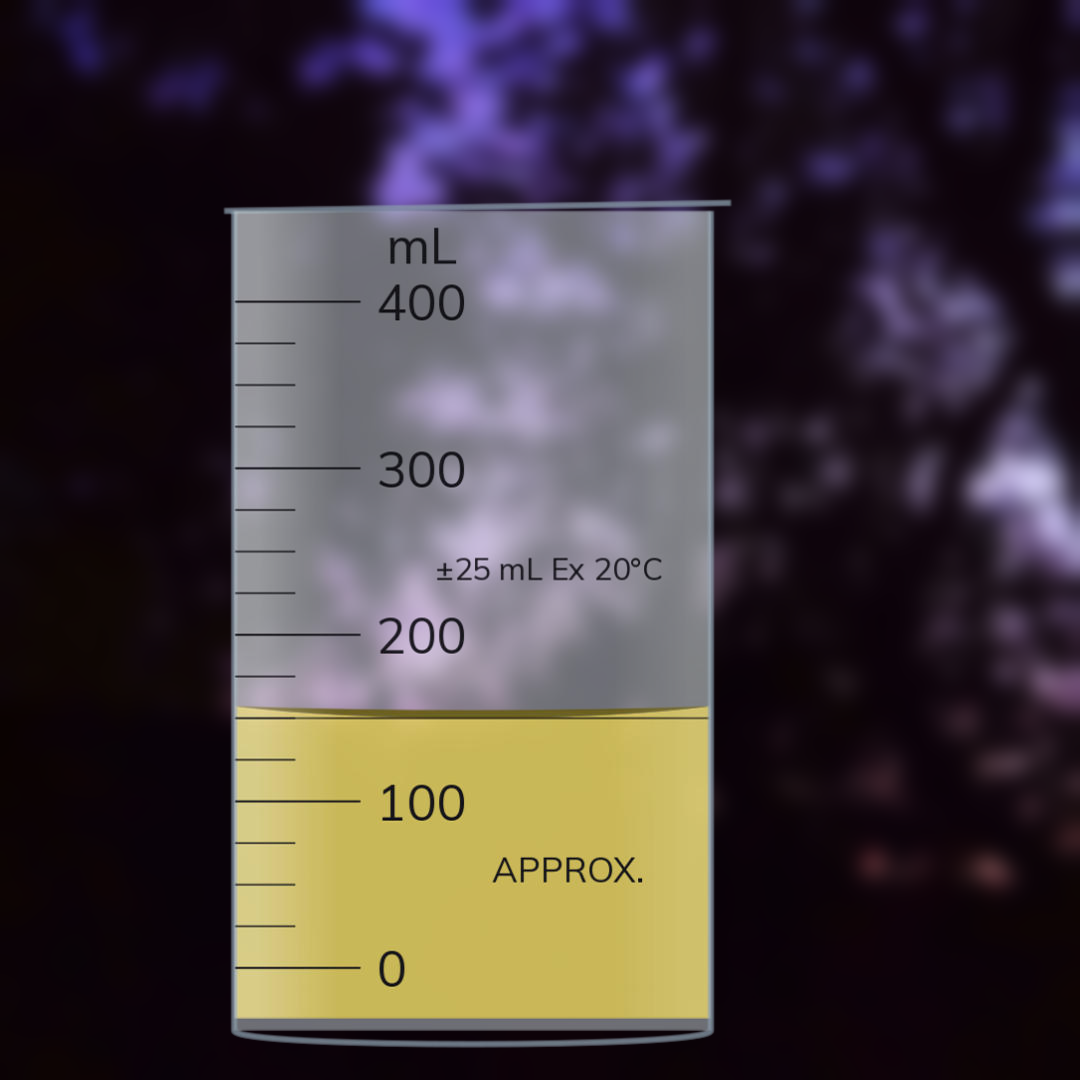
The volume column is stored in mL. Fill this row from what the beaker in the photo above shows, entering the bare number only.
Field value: 150
